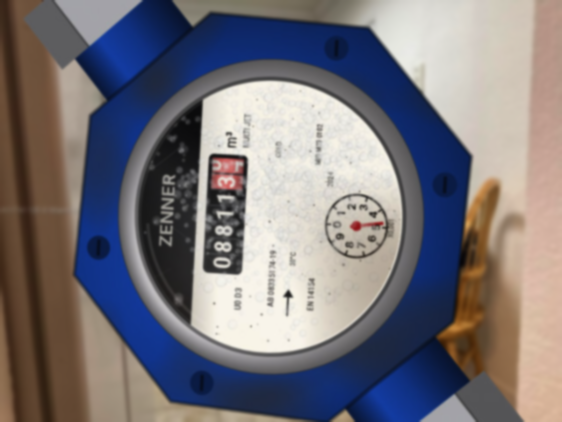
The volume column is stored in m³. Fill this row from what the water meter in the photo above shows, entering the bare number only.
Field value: 8811.364
